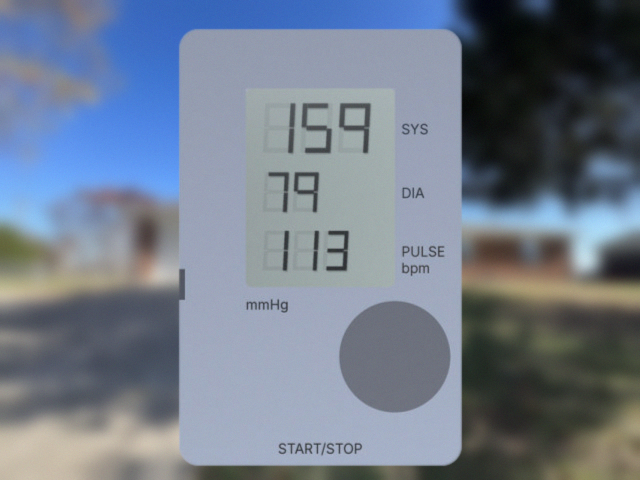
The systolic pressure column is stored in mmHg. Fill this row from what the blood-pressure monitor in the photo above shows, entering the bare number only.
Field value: 159
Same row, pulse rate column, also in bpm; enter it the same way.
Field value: 113
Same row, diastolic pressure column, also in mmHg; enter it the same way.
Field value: 79
